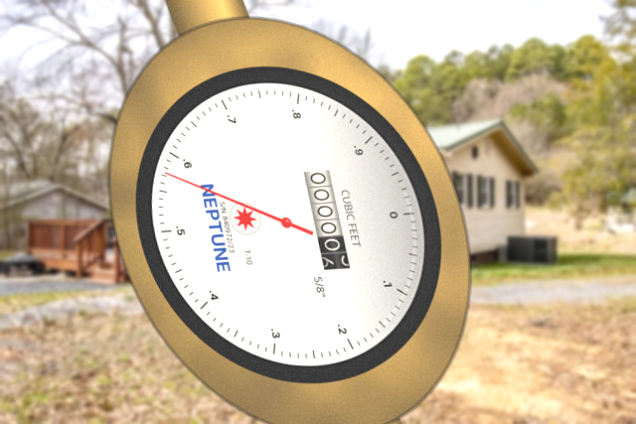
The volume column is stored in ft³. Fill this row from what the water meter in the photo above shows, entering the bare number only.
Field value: 5.57
